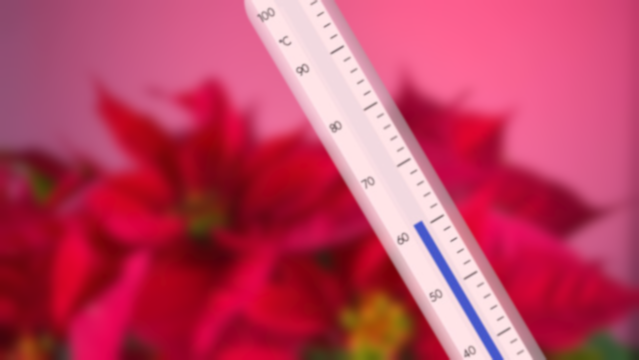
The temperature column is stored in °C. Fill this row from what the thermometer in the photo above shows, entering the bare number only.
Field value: 61
